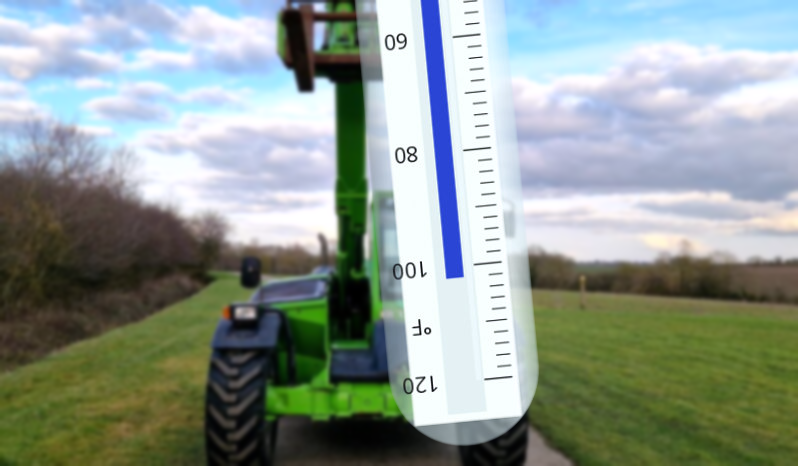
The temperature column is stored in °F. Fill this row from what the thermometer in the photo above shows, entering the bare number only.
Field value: 102
